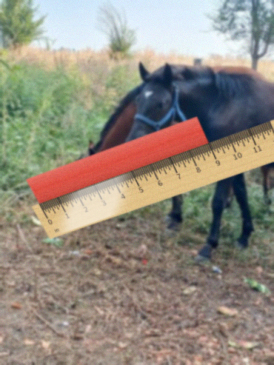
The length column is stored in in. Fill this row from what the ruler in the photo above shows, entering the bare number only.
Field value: 9
